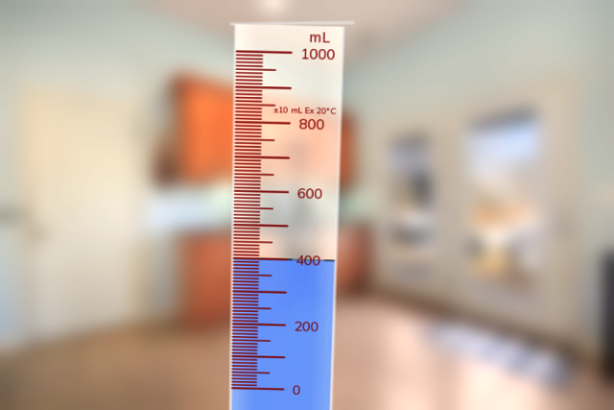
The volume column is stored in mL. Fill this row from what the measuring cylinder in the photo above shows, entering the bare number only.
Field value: 400
